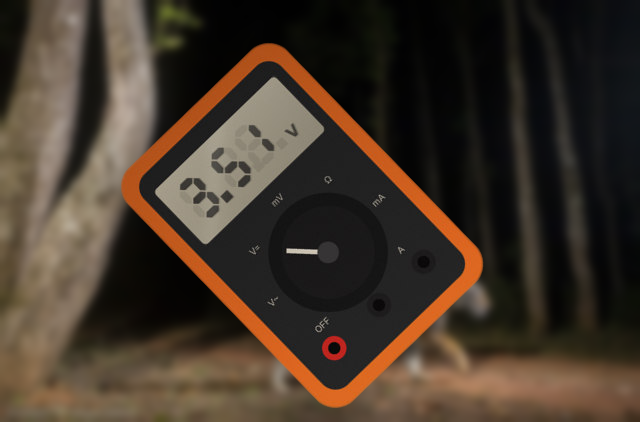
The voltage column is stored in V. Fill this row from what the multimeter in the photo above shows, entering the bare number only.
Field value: 3.51
